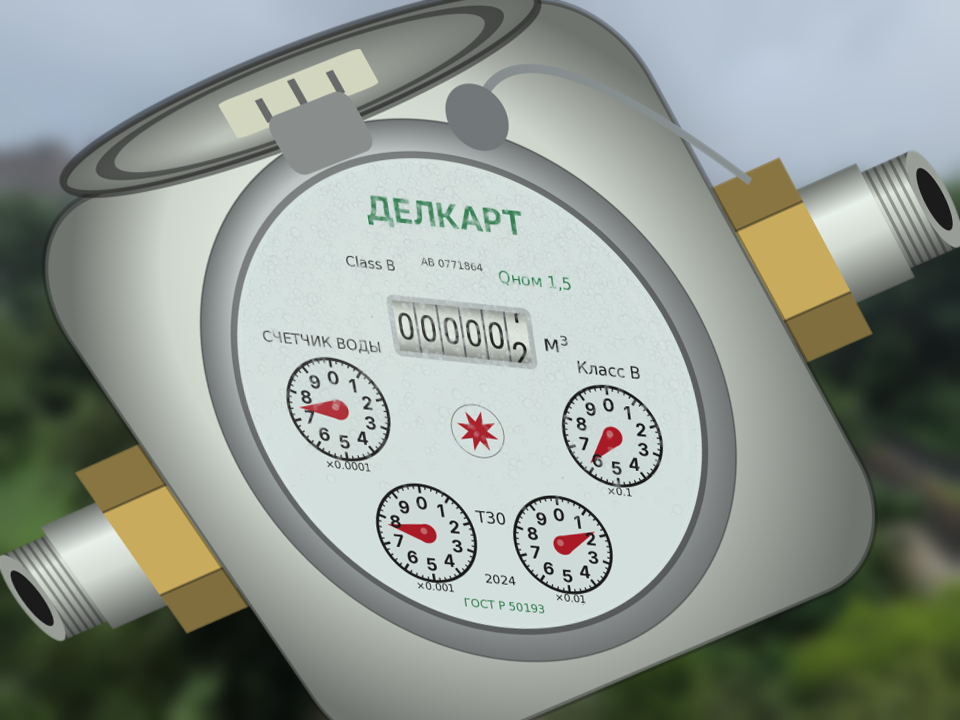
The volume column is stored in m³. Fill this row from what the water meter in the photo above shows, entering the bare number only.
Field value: 1.6177
